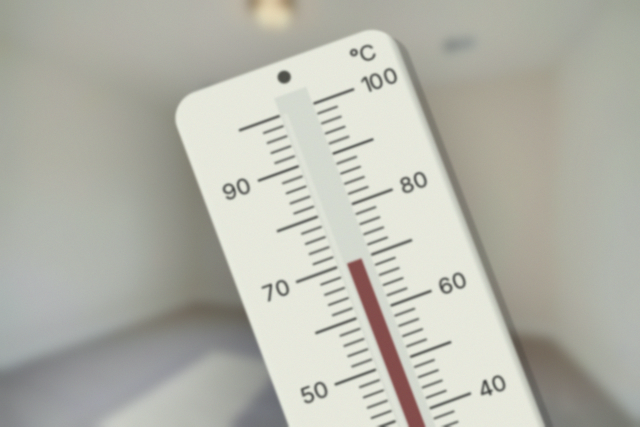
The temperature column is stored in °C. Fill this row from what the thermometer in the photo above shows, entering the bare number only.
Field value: 70
